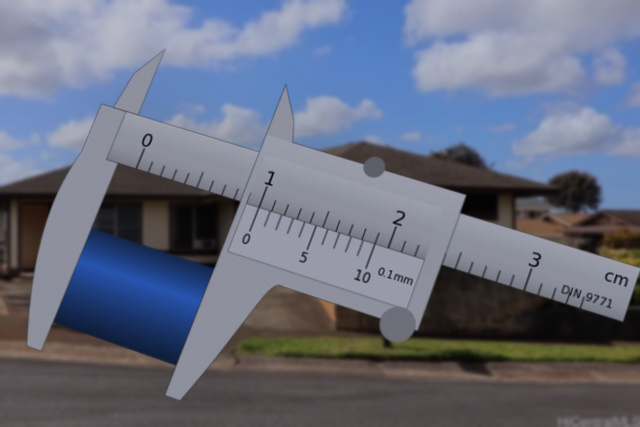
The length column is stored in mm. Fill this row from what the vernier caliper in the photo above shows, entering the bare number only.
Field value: 10.0
